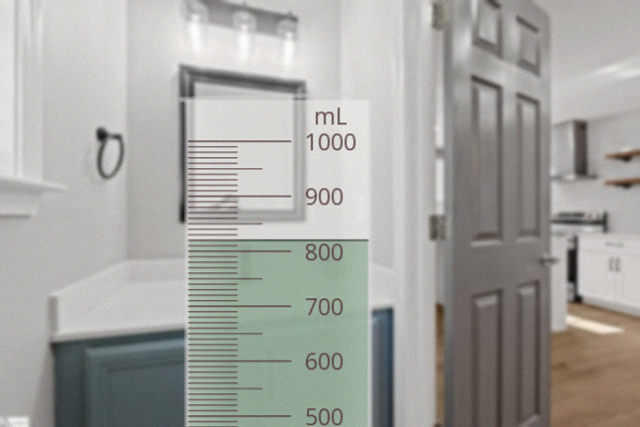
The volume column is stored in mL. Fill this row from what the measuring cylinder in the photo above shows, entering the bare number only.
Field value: 820
